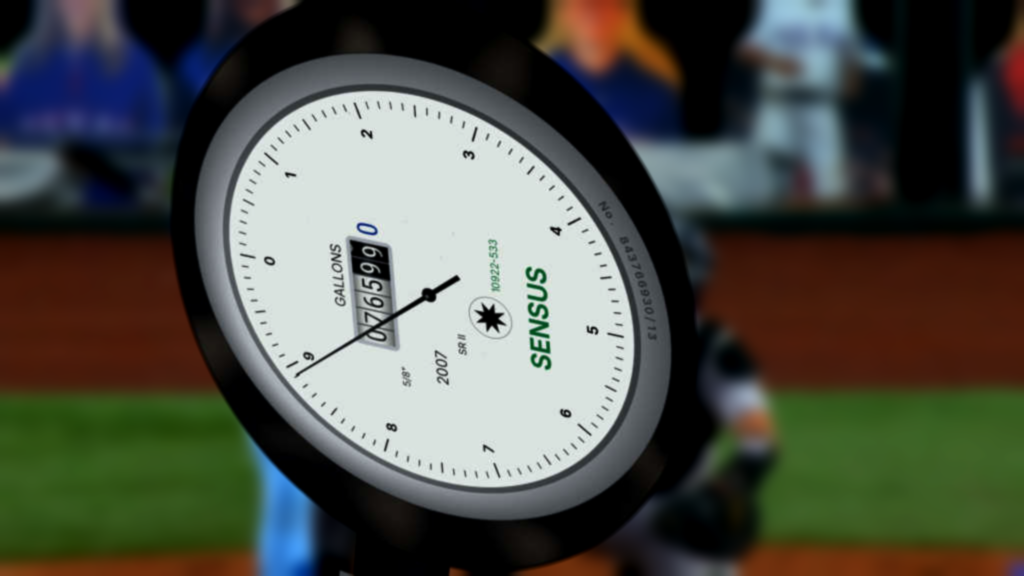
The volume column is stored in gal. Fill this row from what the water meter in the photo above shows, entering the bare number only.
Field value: 765988.9
